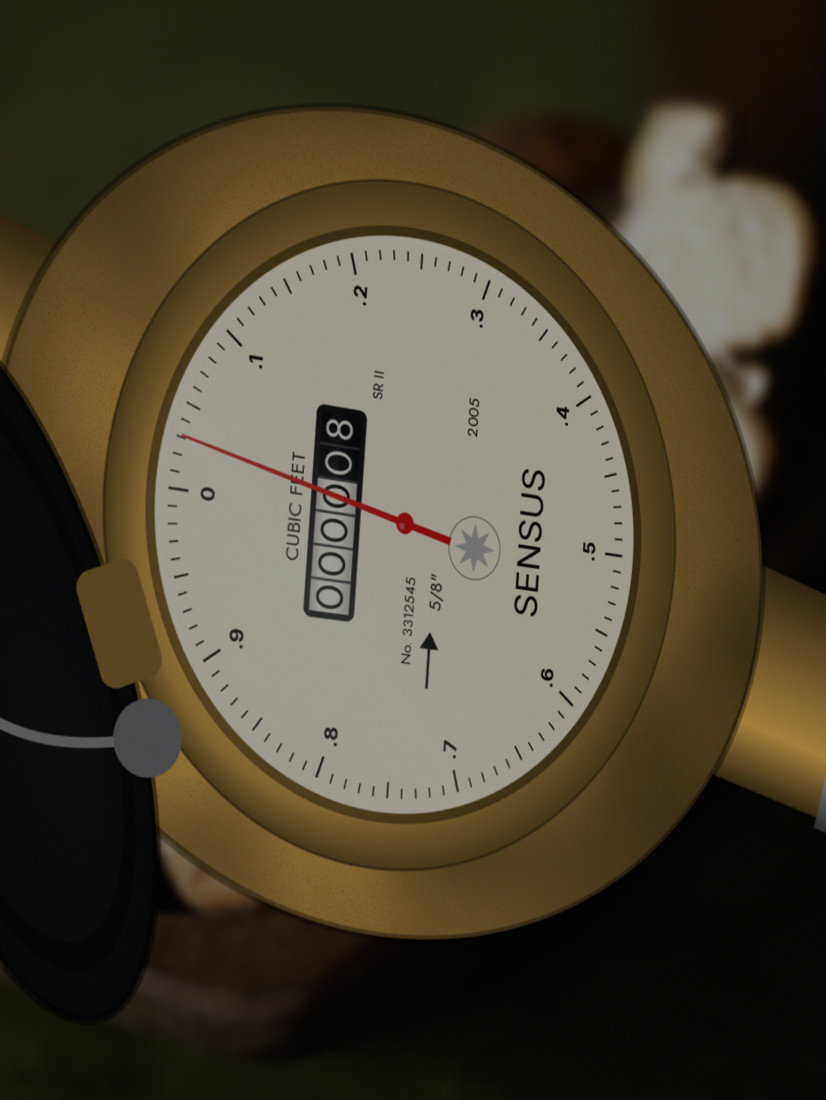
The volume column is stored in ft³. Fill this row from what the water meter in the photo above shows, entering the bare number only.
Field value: 8.03
